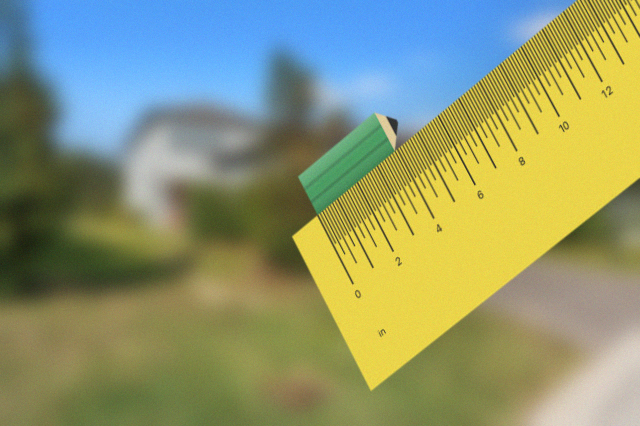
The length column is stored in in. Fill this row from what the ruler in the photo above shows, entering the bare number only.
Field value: 4.5
